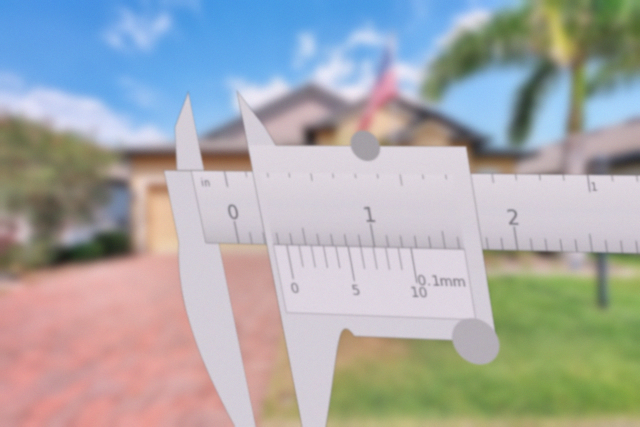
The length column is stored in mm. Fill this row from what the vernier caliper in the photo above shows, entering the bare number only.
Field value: 3.6
